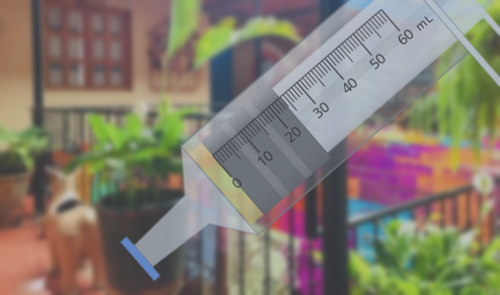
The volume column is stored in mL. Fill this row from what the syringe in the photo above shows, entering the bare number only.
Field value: 0
